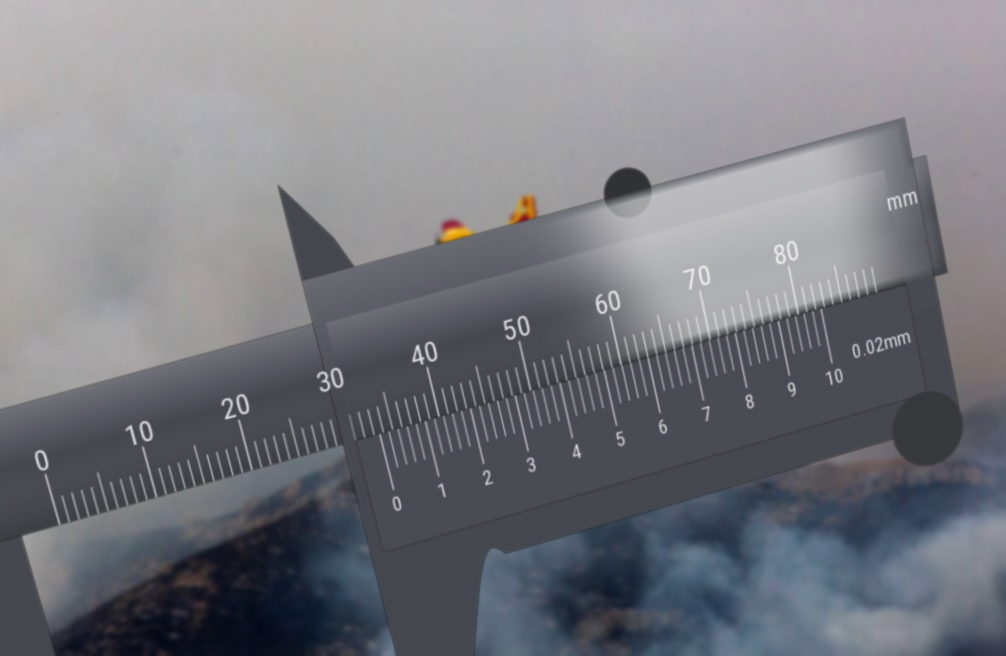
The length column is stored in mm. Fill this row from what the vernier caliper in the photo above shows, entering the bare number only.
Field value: 33.6
